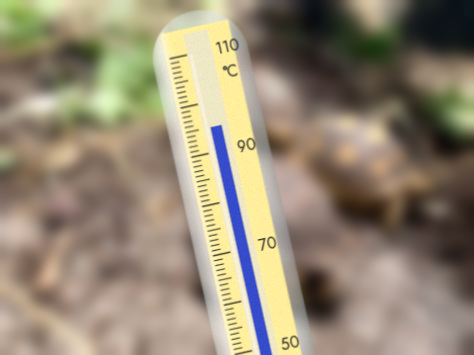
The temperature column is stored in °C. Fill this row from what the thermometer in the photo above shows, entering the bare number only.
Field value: 95
